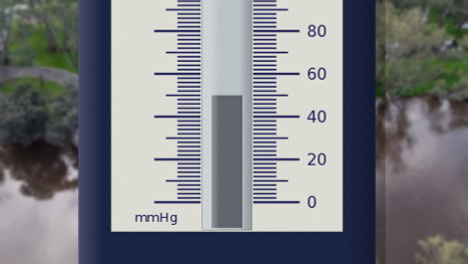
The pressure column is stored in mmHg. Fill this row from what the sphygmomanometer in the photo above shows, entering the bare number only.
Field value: 50
